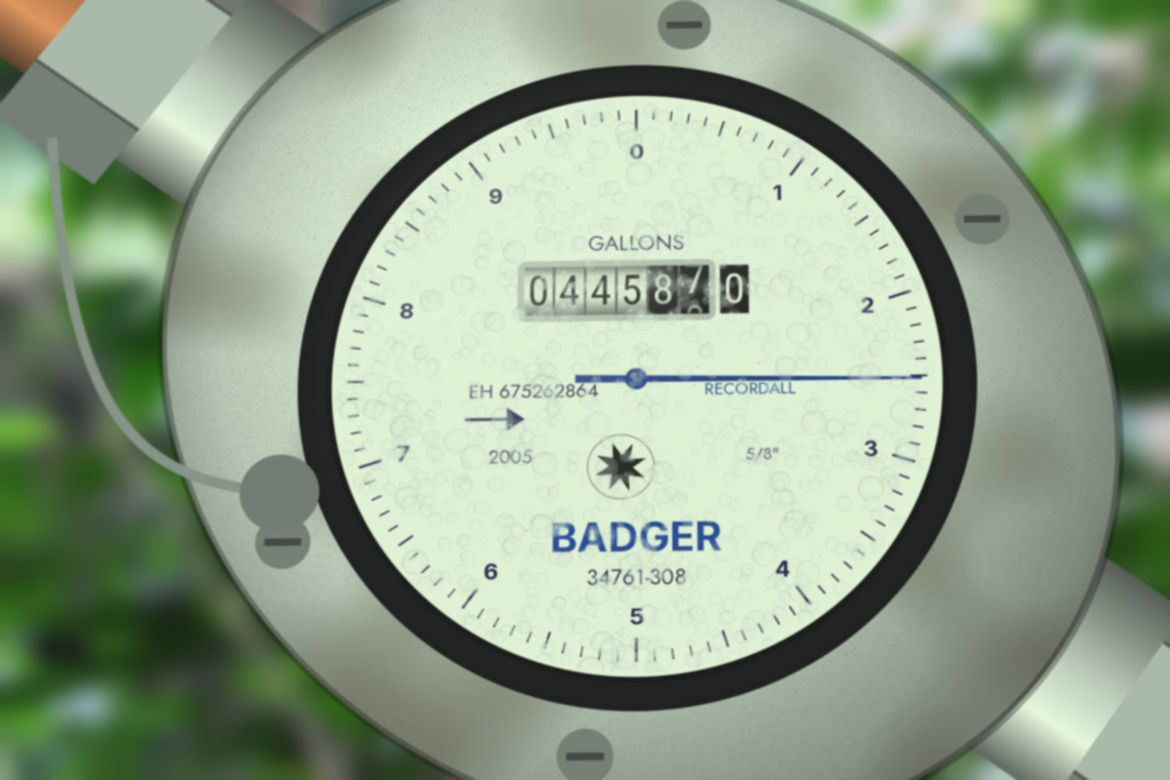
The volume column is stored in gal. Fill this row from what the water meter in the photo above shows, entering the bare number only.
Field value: 445872.5
